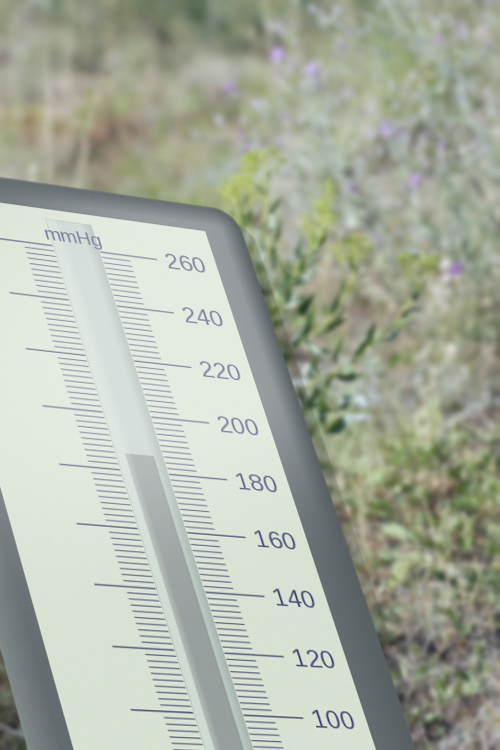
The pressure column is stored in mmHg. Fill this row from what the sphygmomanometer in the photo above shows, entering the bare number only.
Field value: 186
